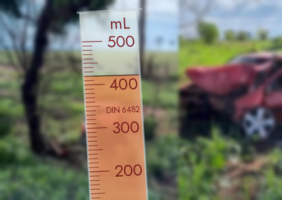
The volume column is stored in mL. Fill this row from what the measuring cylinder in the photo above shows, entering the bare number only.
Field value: 420
